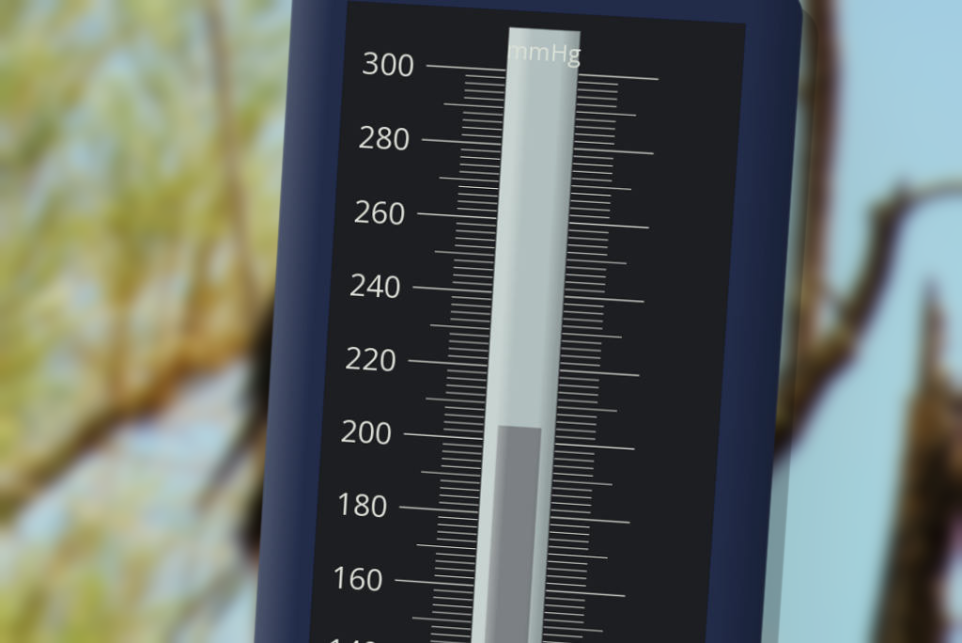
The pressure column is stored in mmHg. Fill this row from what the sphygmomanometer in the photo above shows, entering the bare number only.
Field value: 204
